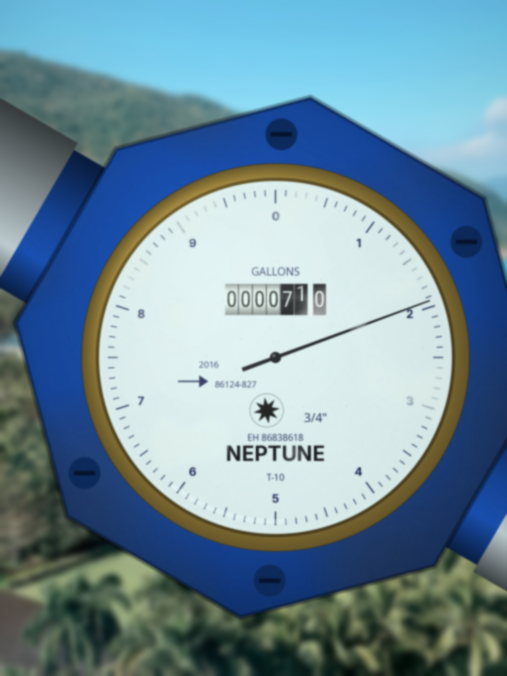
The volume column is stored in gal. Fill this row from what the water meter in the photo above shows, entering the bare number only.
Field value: 711.9
